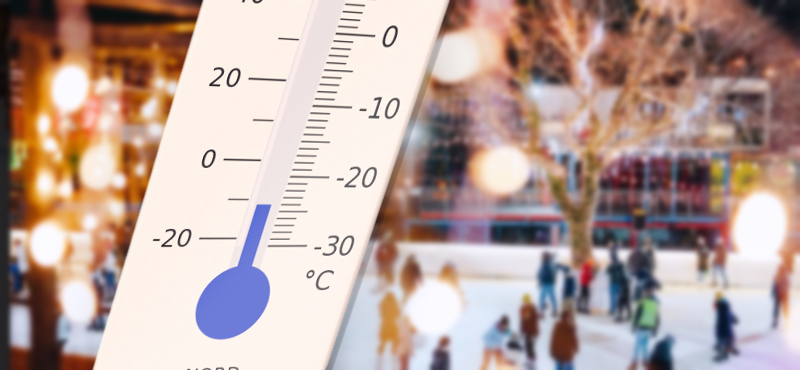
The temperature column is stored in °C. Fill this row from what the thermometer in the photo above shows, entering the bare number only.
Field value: -24
